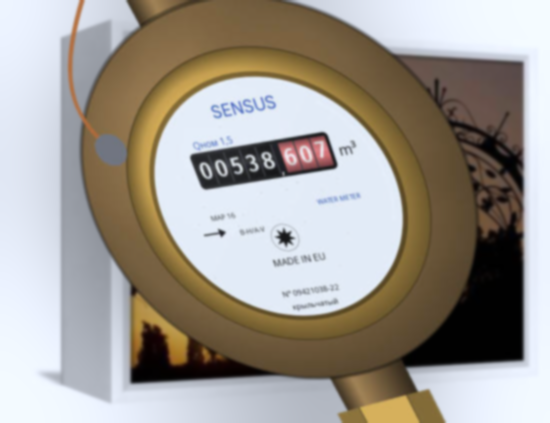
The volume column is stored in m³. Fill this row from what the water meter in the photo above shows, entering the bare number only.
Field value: 538.607
